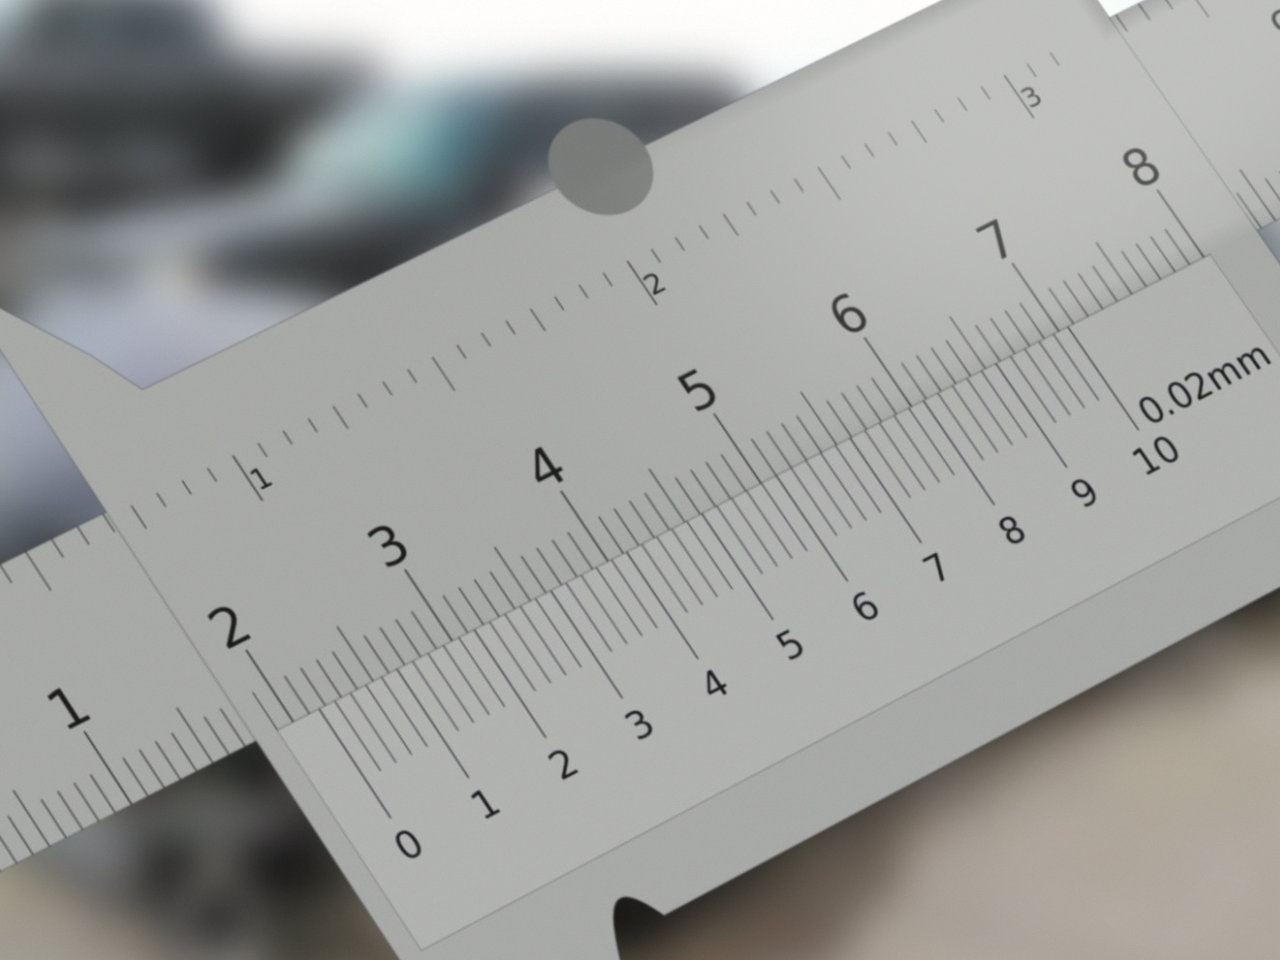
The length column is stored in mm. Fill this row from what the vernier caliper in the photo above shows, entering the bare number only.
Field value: 21.6
